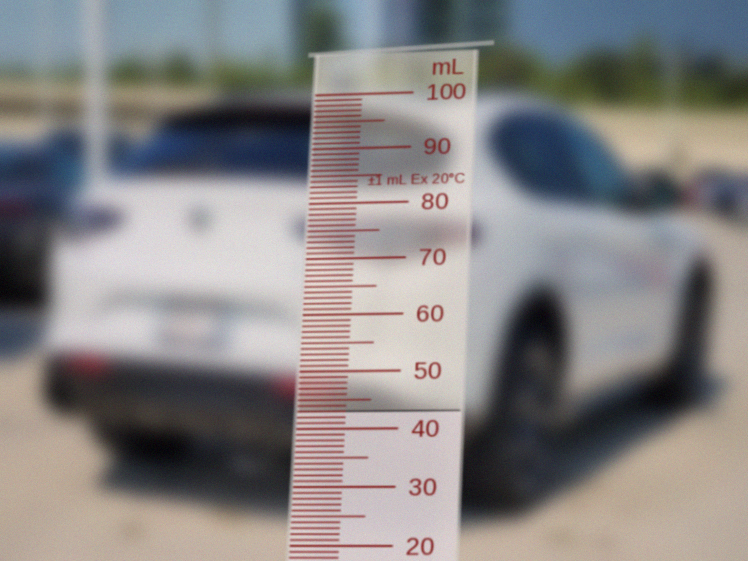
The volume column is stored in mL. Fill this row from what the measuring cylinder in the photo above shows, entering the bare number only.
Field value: 43
